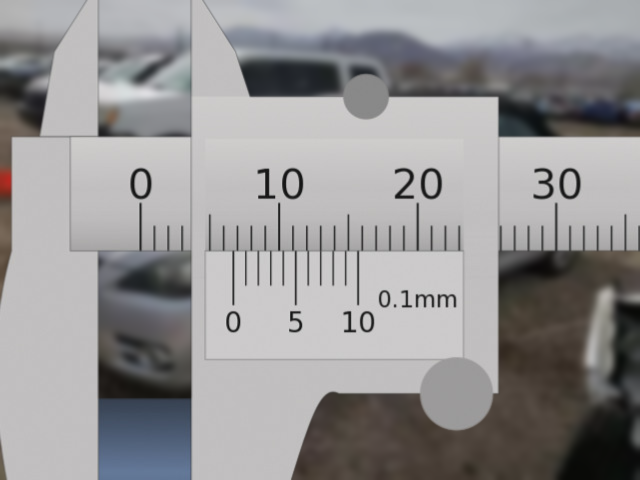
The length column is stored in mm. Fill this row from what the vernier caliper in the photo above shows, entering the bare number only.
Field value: 6.7
